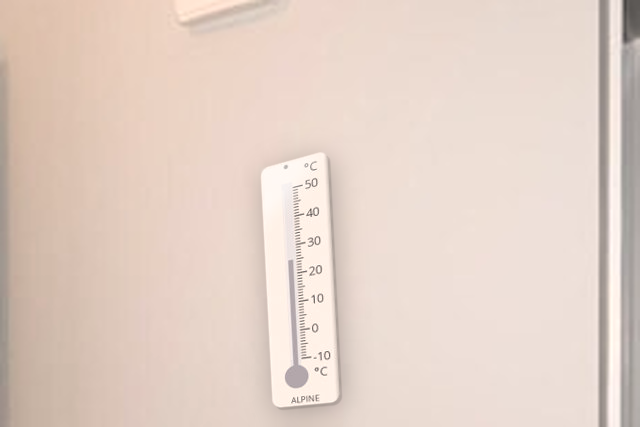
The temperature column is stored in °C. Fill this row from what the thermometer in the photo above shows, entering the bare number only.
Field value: 25
